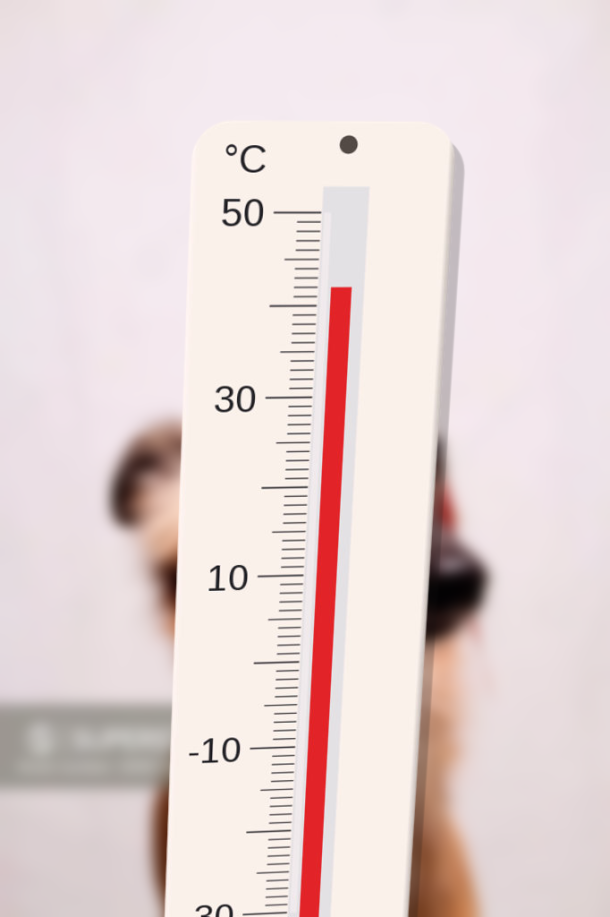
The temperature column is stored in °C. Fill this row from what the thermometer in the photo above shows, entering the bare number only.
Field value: 42
